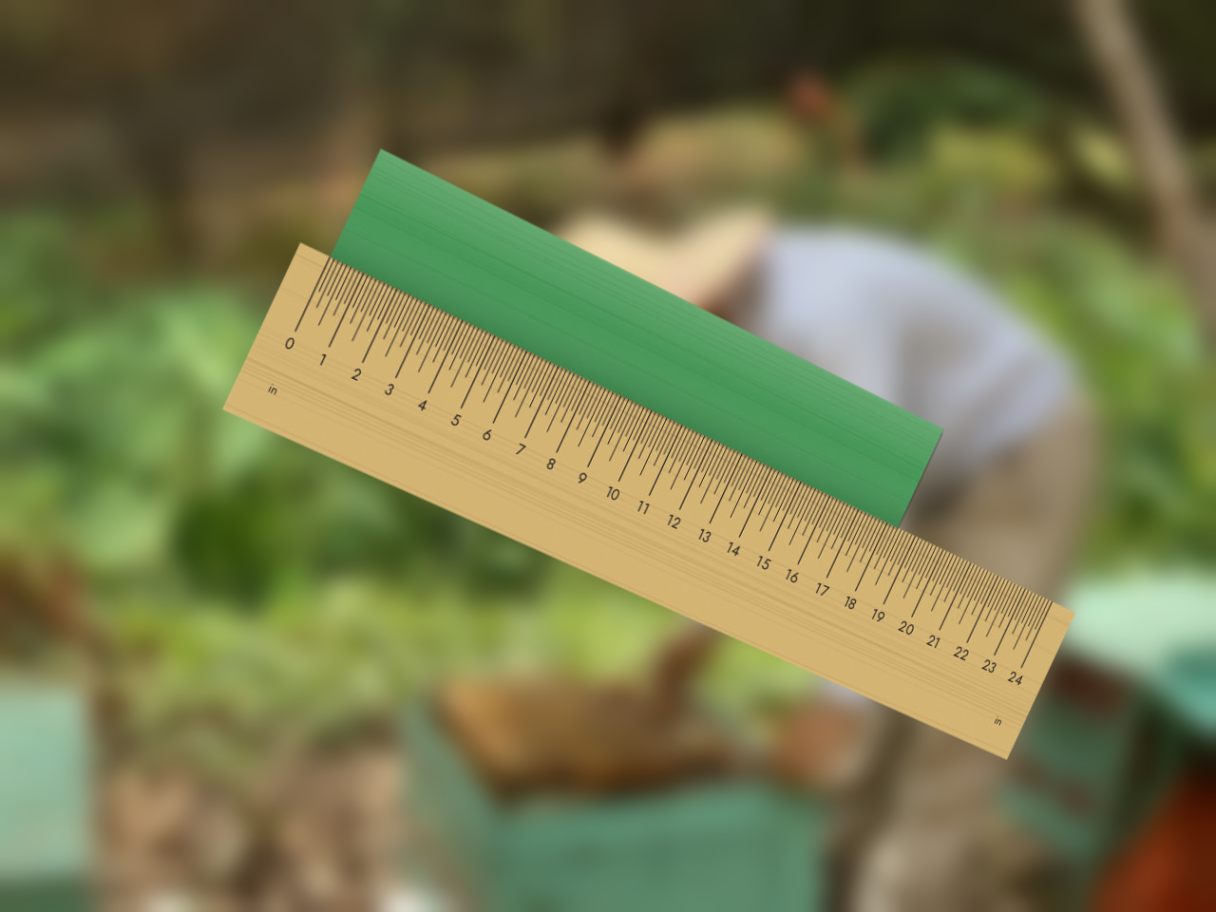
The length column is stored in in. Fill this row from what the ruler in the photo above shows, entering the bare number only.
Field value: 18.375
